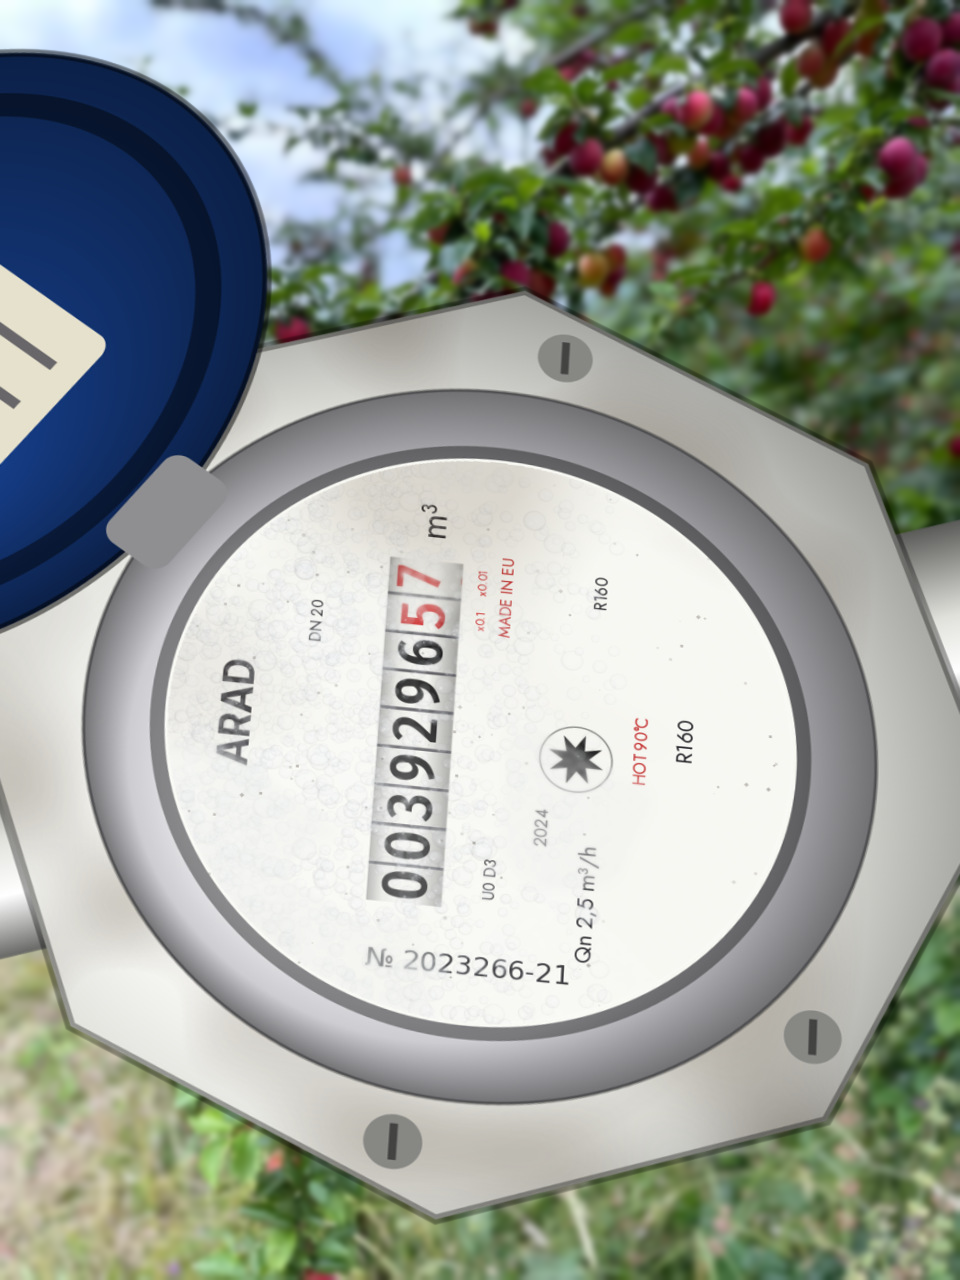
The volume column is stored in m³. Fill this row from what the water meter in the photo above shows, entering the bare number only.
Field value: 39296.57
